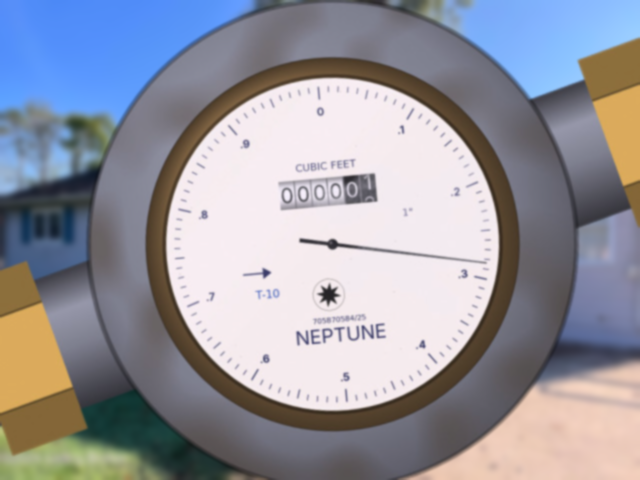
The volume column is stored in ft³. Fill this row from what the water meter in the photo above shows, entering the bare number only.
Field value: 1.28
